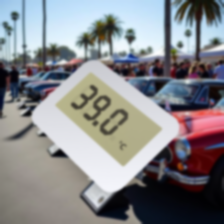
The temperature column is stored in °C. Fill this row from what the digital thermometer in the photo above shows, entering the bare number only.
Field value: 39.0
